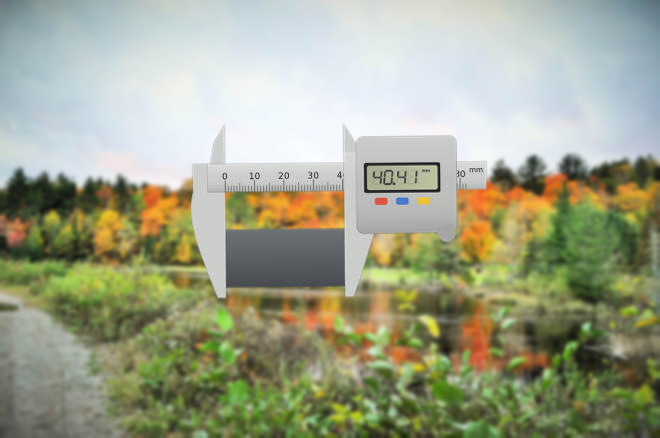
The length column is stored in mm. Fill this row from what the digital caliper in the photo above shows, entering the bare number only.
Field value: 40.41
